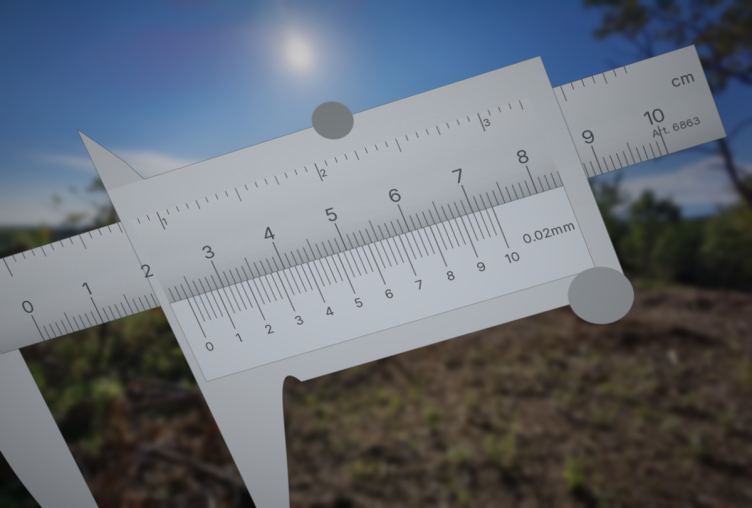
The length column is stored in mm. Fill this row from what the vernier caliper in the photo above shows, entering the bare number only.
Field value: 24.0
